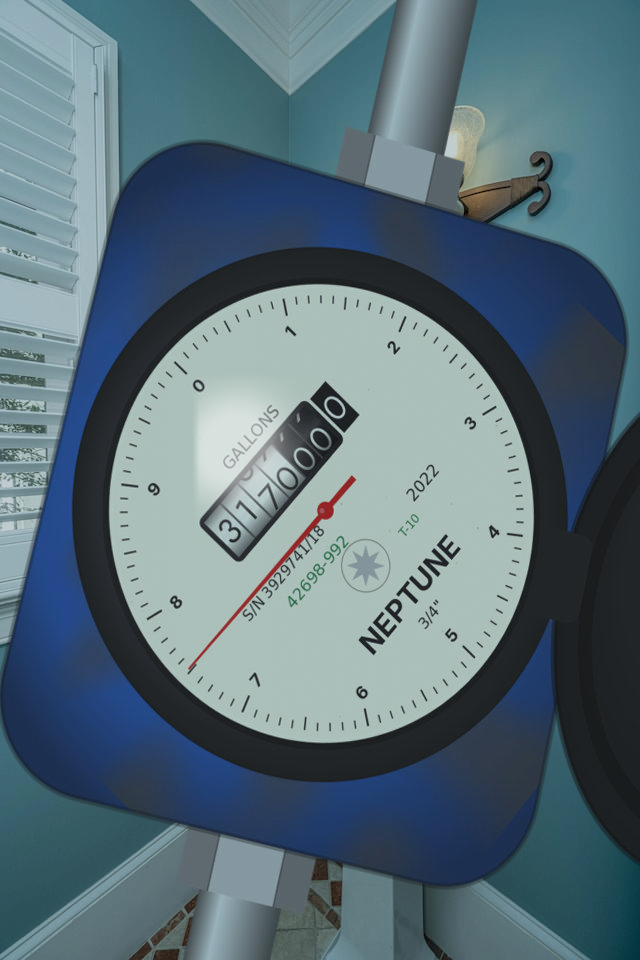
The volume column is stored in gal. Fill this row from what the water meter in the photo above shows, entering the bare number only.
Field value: 3169997.5
